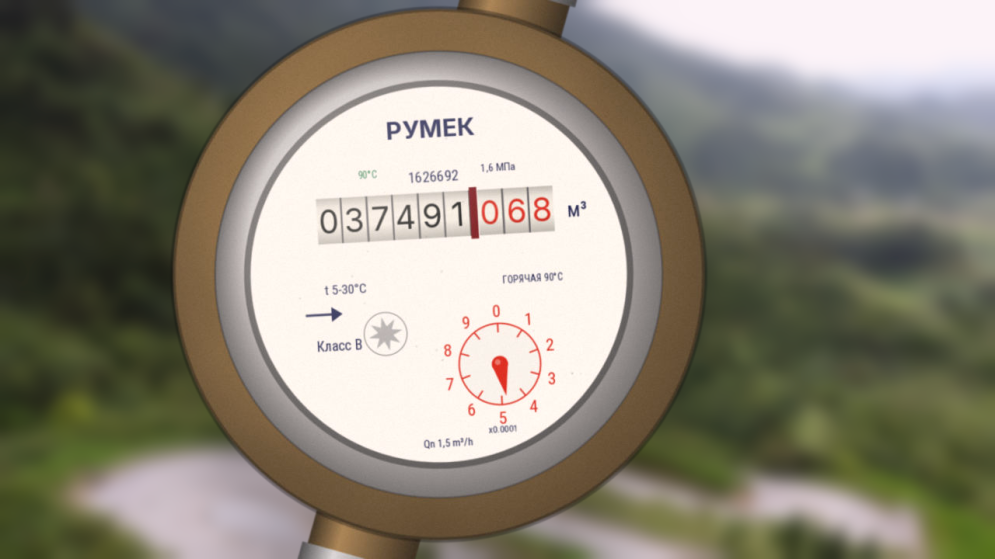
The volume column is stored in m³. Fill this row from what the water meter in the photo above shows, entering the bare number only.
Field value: 37491.0684
